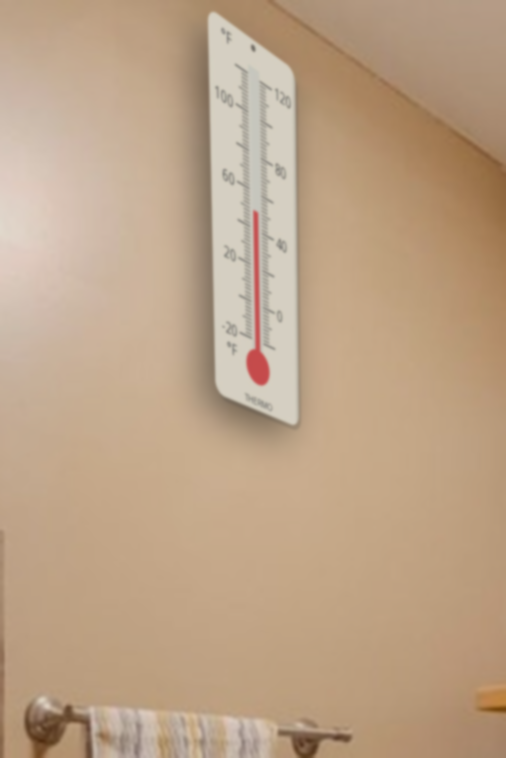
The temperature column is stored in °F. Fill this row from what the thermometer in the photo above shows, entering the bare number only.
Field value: 50
